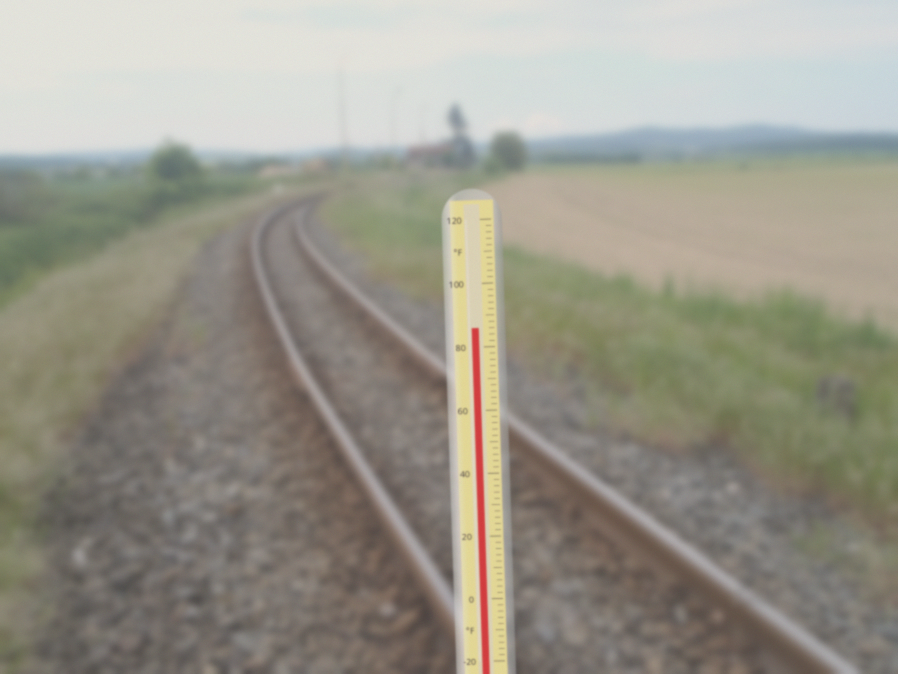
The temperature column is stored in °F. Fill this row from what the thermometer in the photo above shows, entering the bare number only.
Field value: 86
